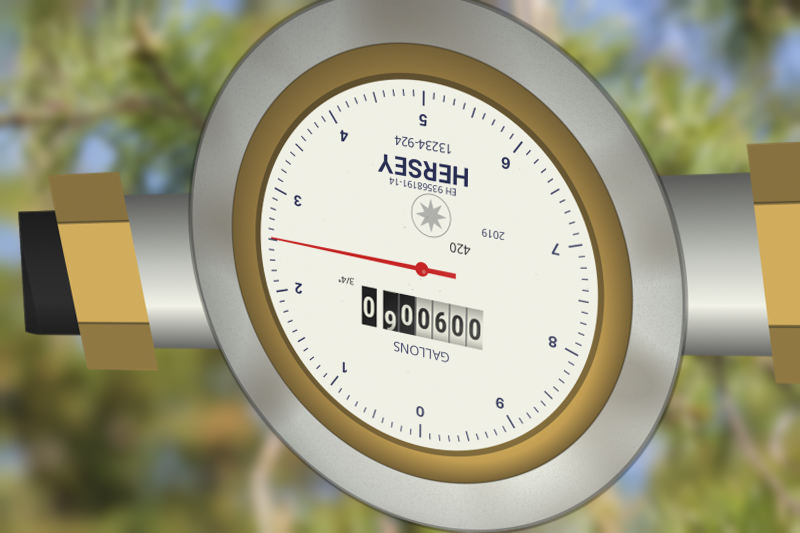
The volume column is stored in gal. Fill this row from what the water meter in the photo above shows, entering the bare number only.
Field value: 90062.5
